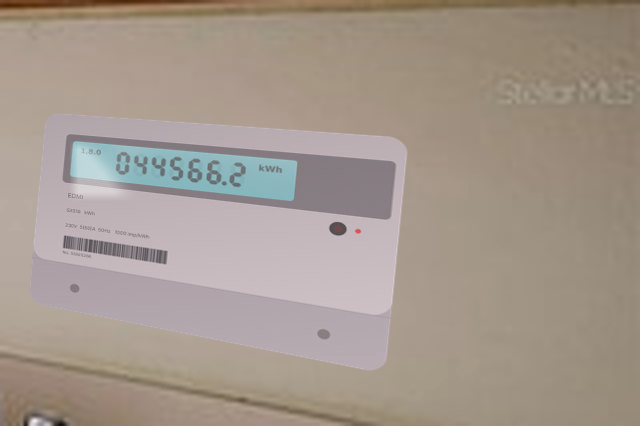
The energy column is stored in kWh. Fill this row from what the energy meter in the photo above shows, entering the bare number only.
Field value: 44566.2
